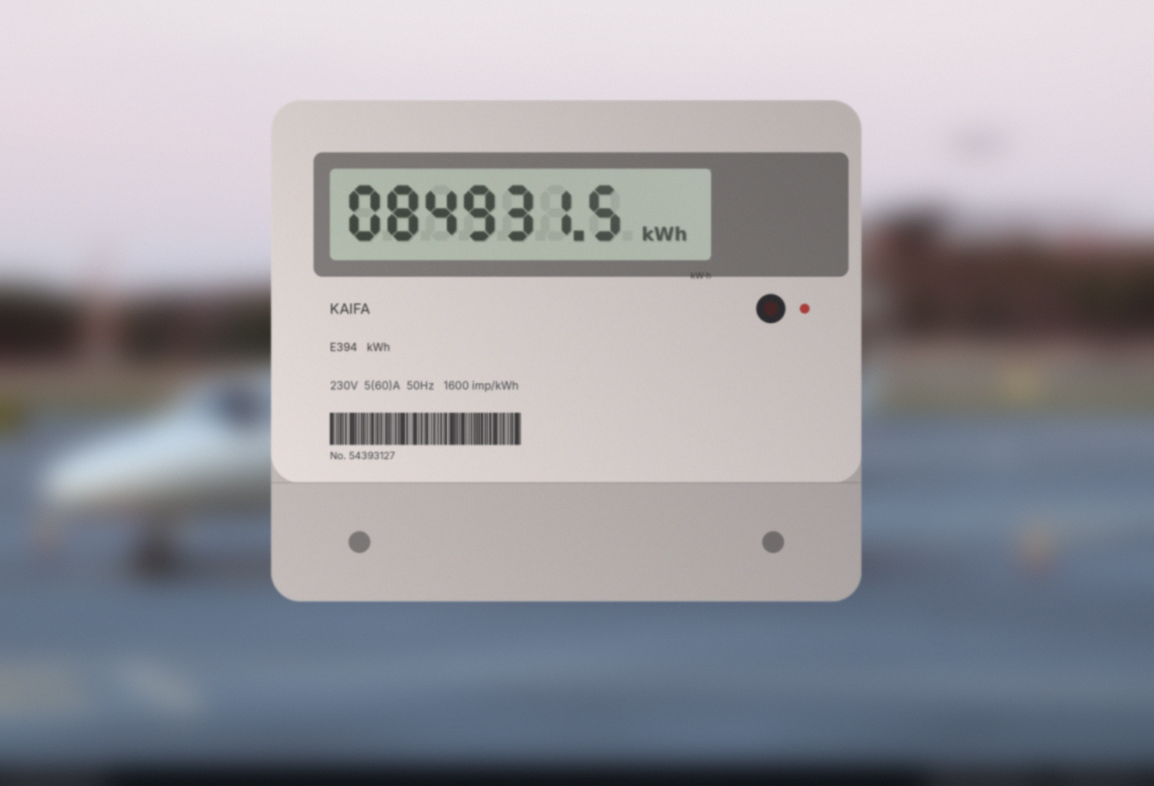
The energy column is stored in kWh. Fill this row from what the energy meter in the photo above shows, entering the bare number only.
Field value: 84931.5
